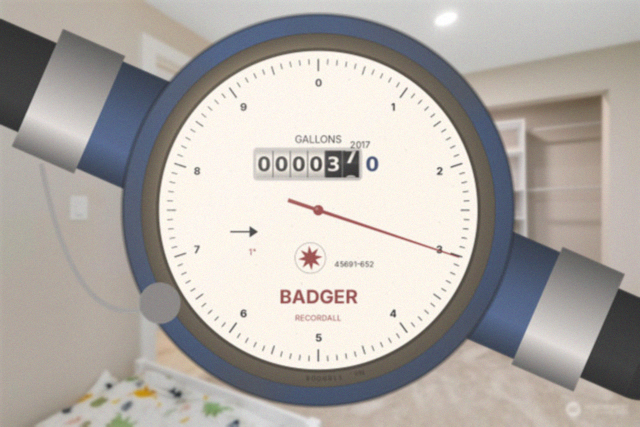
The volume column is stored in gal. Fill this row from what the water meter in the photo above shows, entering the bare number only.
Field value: 373.0
